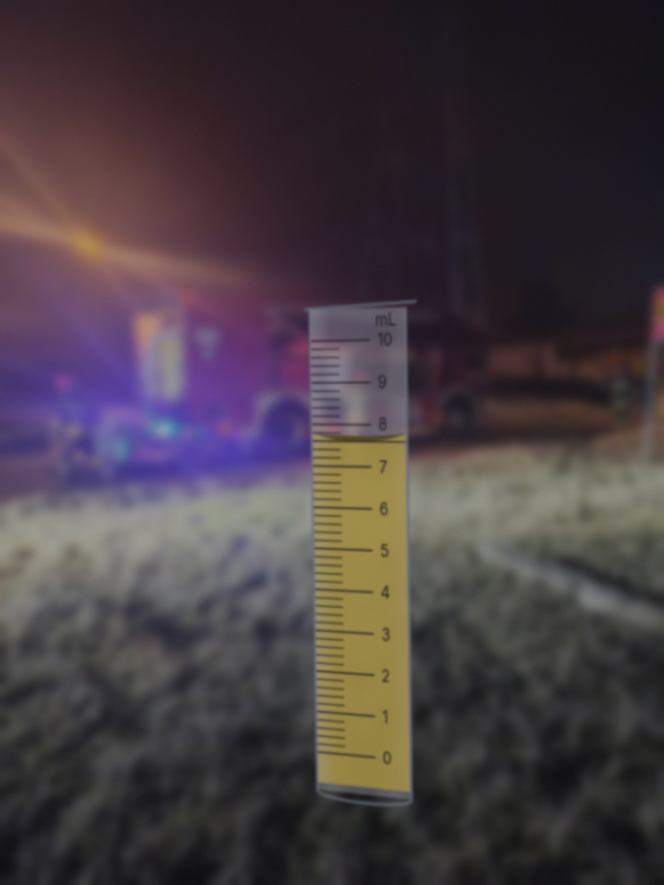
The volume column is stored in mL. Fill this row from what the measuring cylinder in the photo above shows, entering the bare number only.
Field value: 7.6
